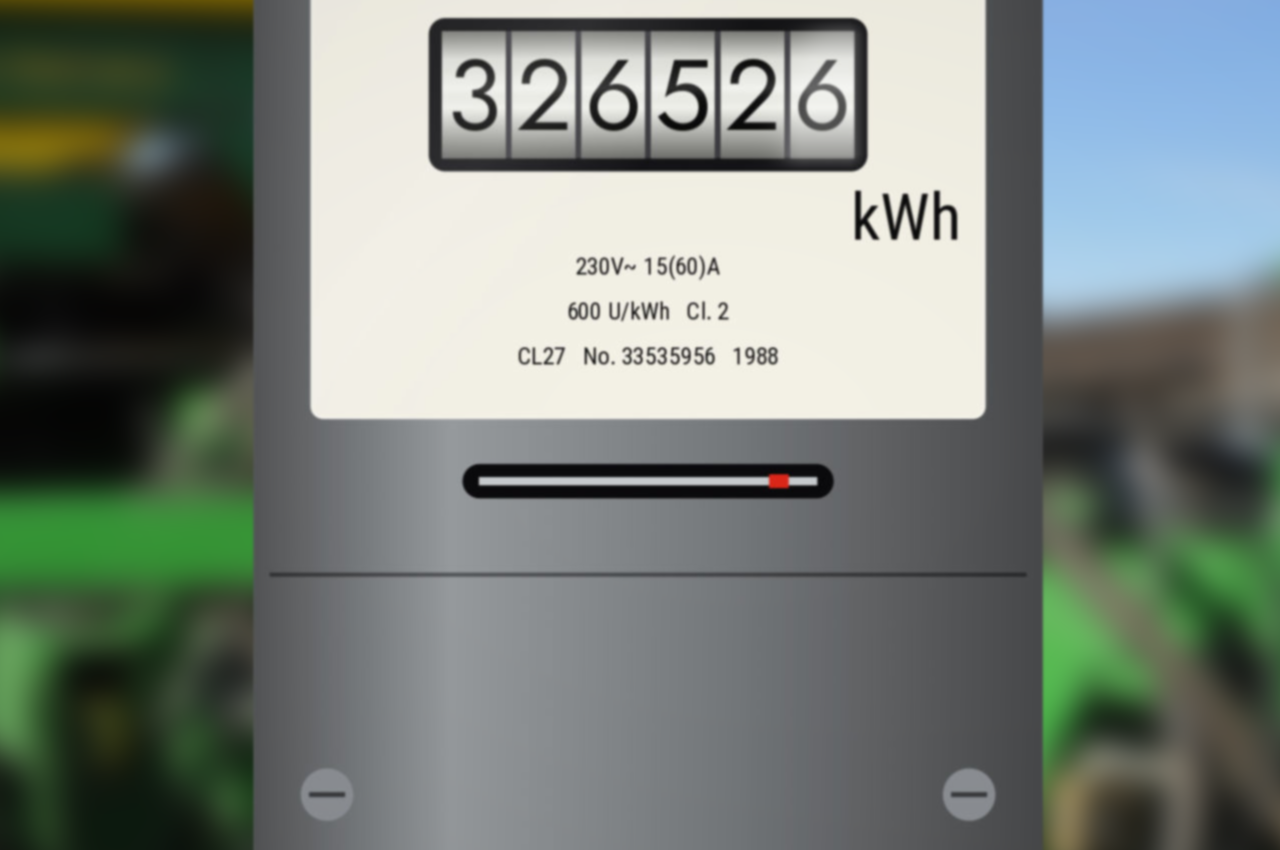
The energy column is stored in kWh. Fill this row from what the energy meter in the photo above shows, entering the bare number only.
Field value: 326526
